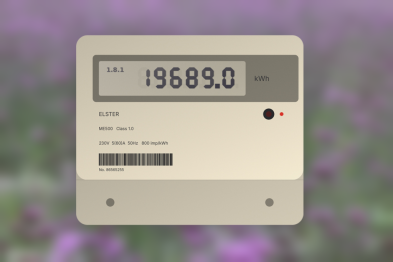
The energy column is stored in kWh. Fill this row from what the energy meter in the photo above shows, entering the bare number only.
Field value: 19689.0
